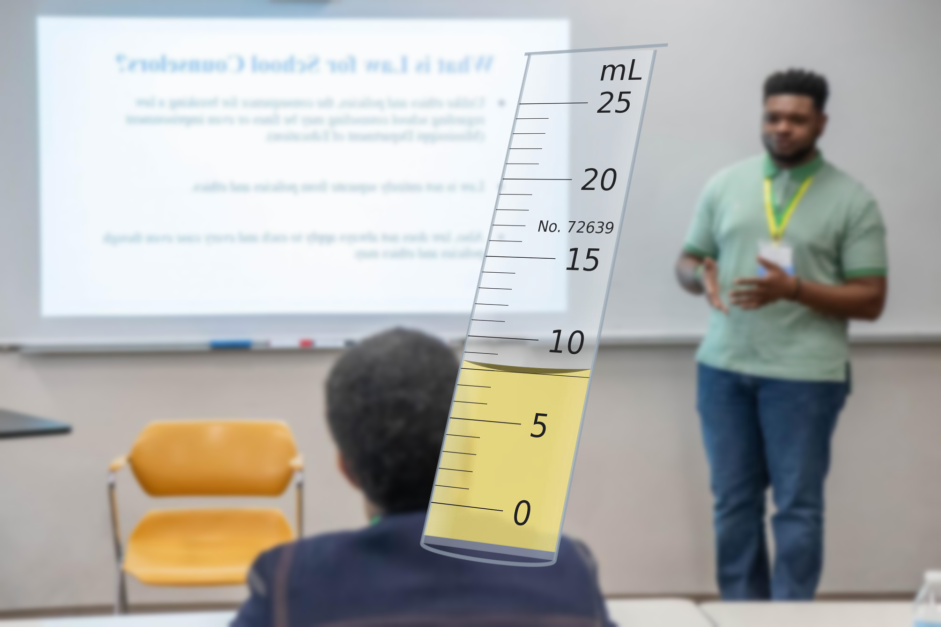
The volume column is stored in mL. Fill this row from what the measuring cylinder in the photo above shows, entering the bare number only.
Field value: 8
